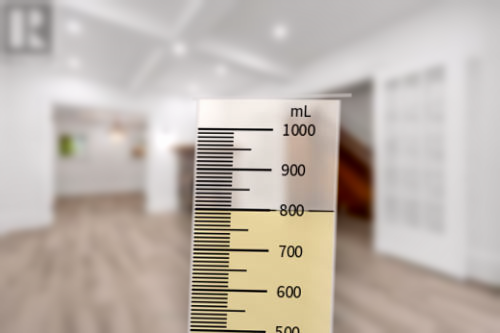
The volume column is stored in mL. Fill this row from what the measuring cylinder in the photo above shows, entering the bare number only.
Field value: 800
